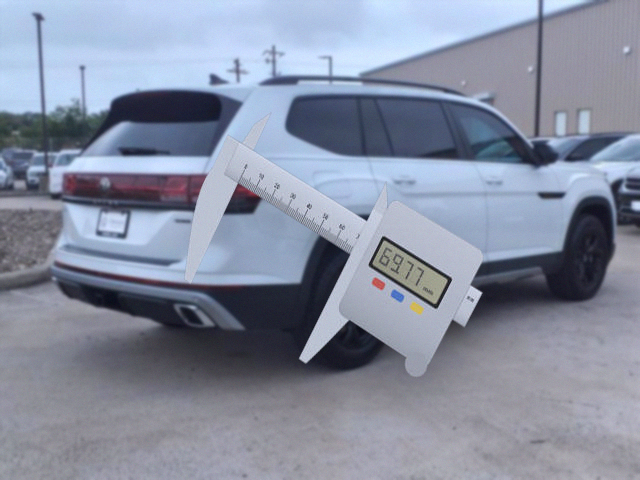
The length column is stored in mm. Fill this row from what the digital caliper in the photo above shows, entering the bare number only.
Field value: 69.77
